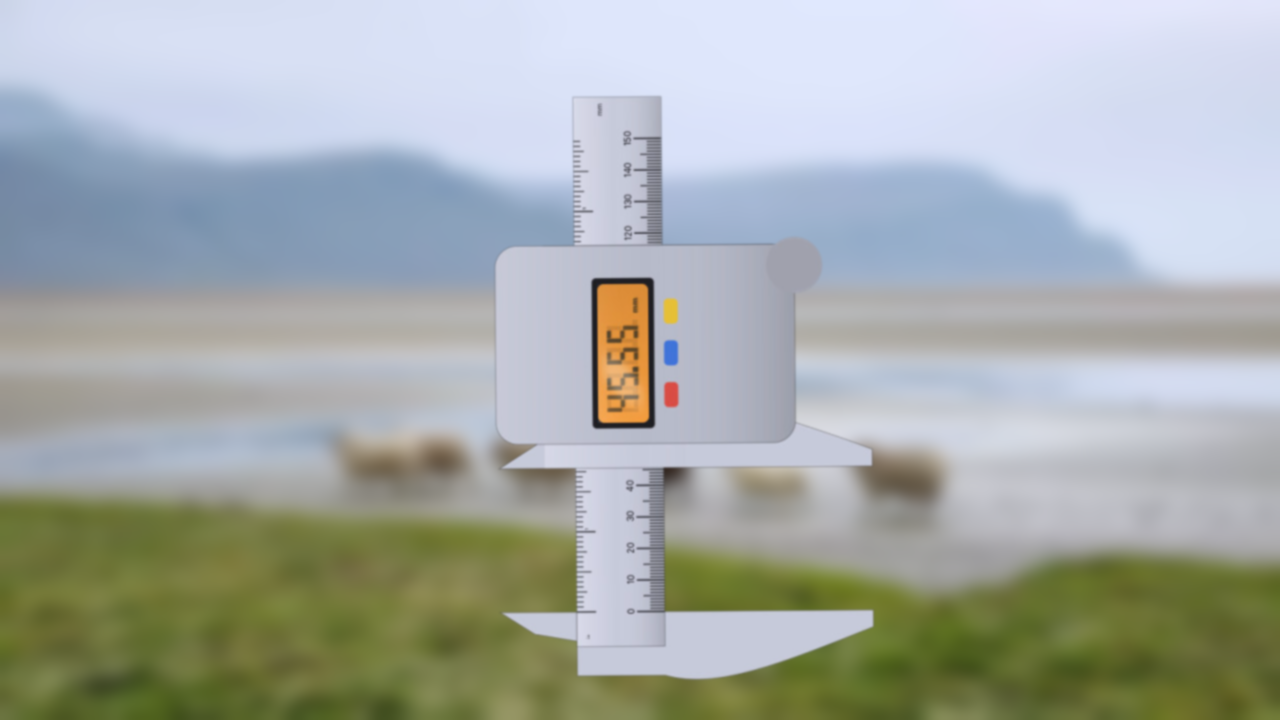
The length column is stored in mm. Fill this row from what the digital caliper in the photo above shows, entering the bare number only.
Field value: 45.55
